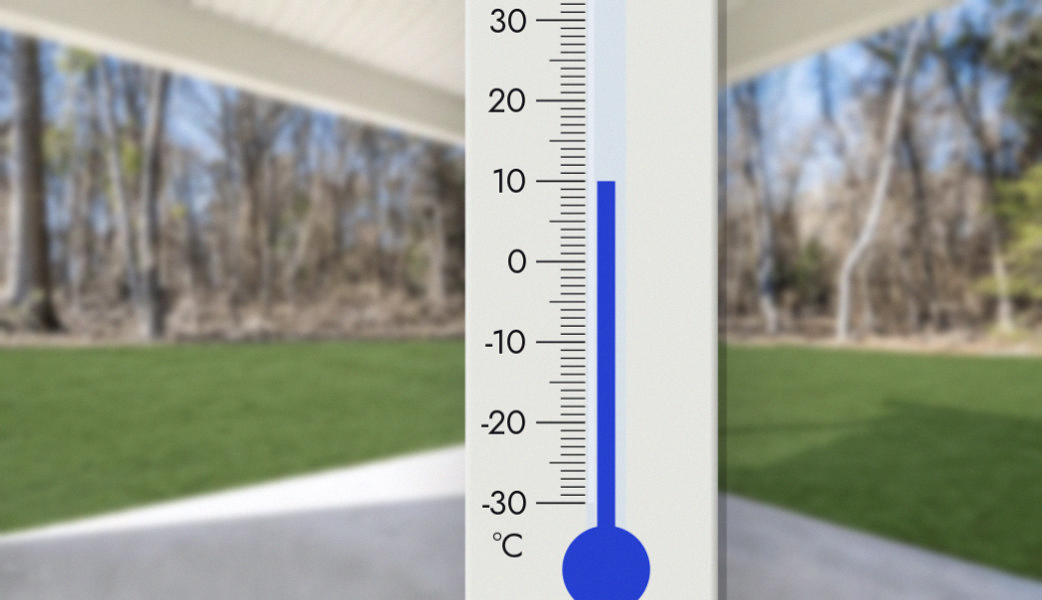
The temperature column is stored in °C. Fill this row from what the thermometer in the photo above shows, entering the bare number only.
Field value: 10
